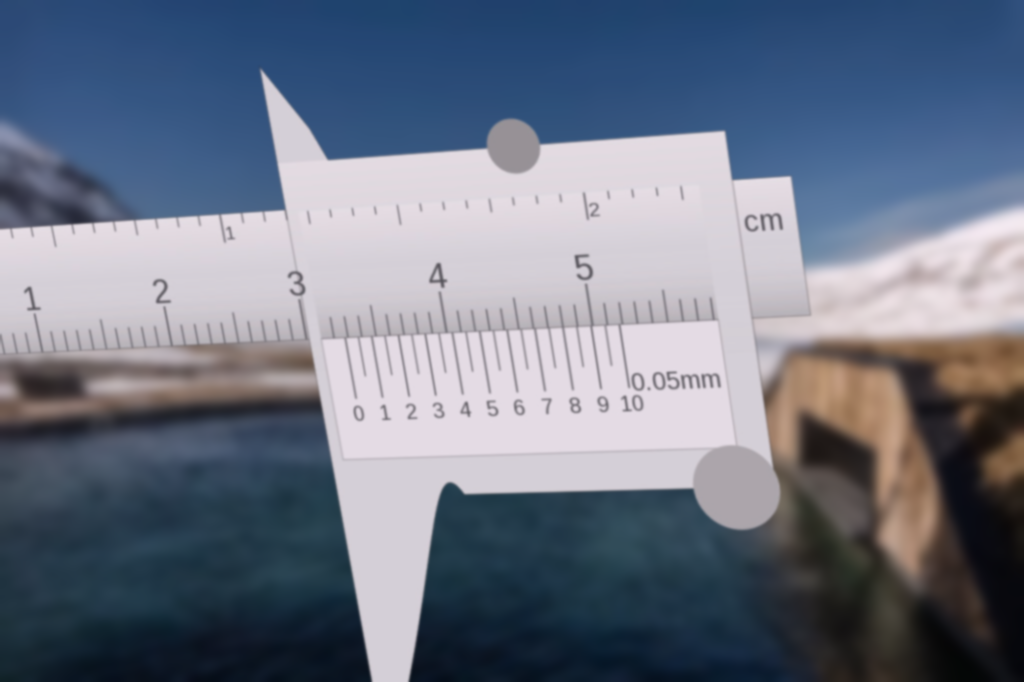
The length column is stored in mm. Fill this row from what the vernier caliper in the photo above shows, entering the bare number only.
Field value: 32.8
